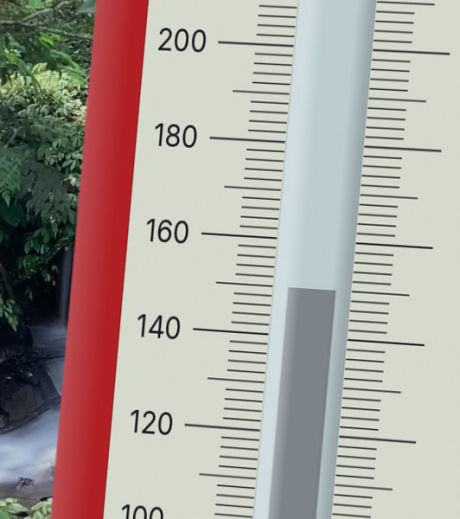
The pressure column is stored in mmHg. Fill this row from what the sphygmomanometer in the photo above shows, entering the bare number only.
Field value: 150
